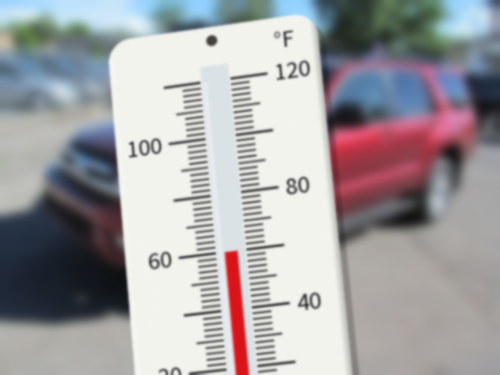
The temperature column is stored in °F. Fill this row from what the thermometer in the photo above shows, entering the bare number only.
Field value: 60
